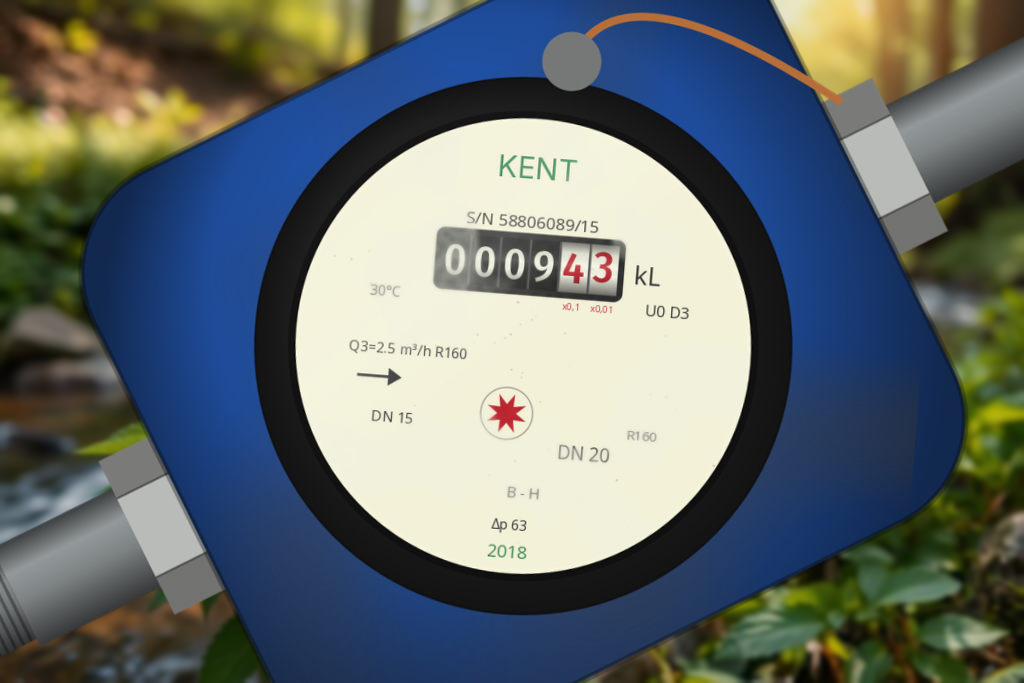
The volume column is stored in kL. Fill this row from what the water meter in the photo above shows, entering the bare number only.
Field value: 9.43
